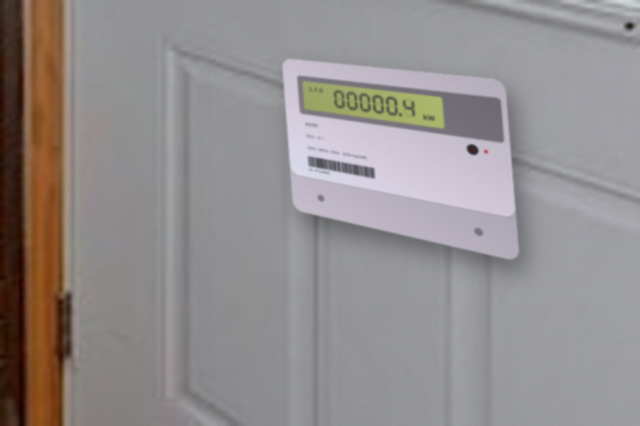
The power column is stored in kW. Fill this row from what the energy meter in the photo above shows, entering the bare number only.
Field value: 0.4
